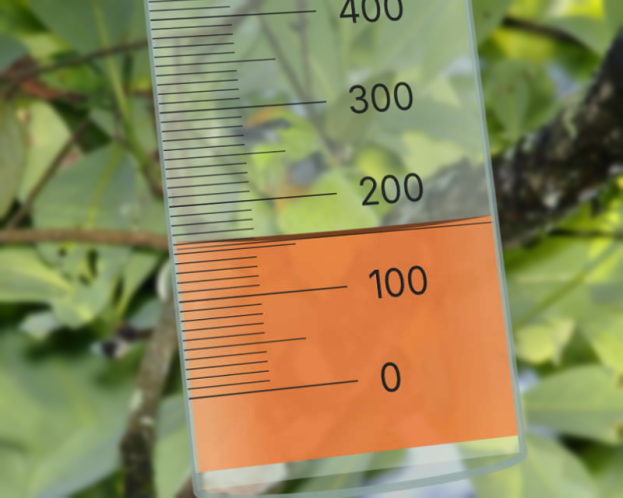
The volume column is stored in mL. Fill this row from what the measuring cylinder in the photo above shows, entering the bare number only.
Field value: 155
